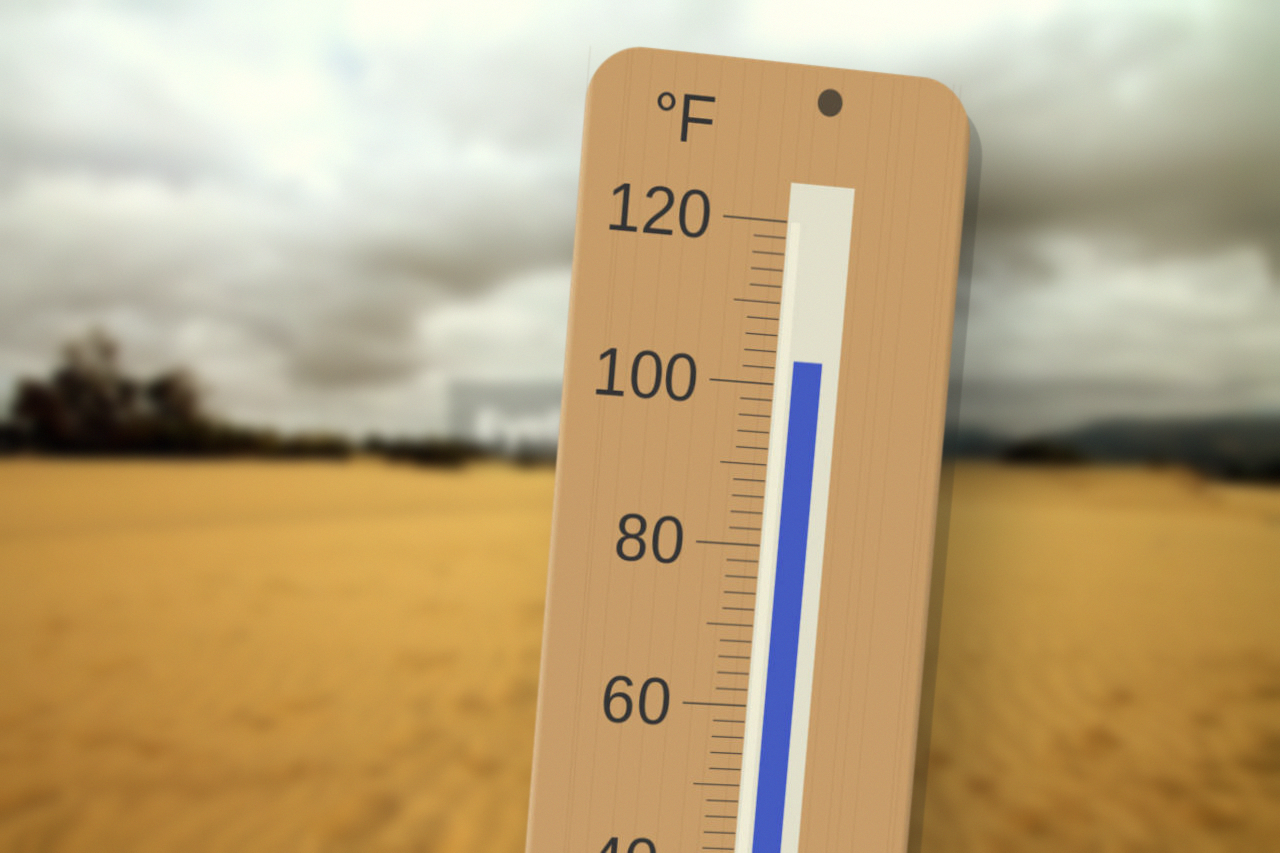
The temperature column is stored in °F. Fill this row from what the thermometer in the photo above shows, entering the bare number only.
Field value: 103
